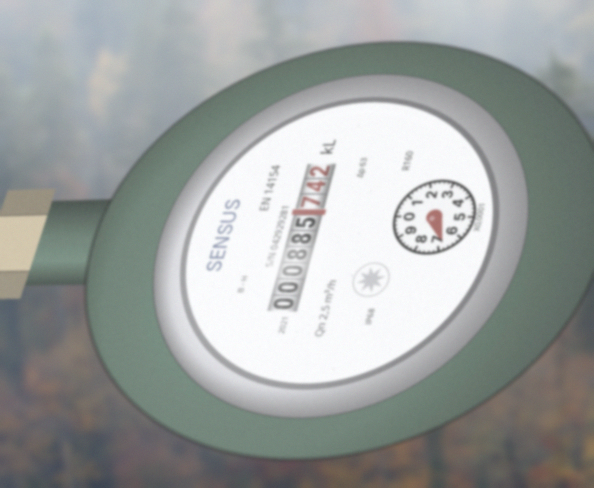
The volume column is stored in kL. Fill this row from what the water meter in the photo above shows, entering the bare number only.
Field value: 885.7426
